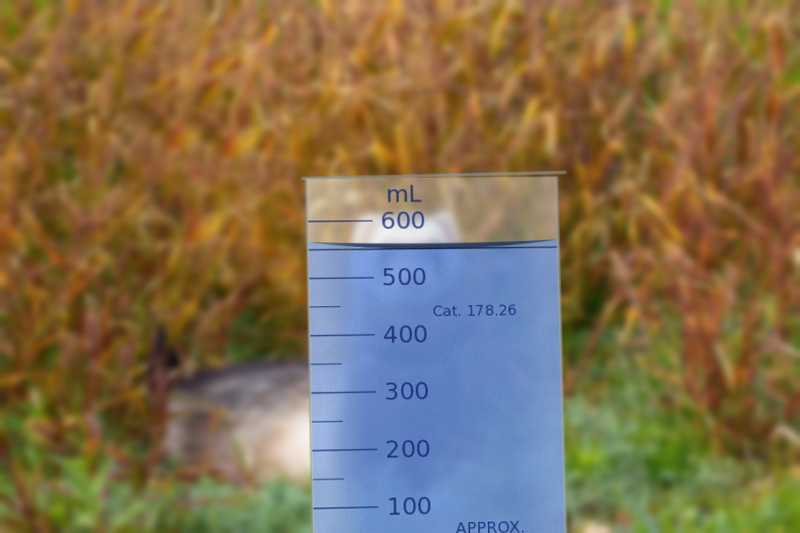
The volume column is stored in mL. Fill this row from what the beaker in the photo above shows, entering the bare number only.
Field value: 550
